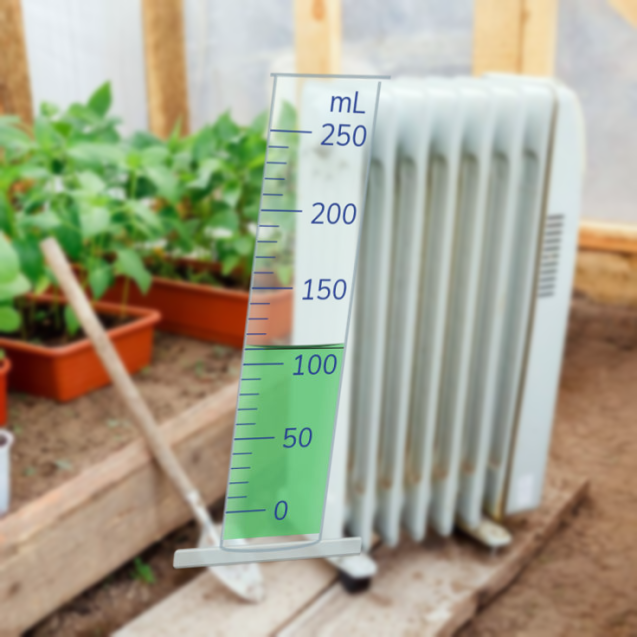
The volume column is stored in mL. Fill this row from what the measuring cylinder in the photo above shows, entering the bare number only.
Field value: 110
